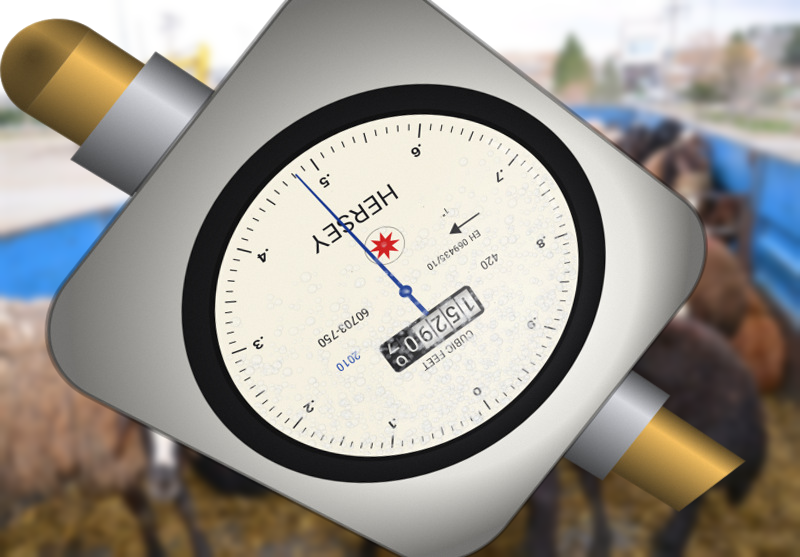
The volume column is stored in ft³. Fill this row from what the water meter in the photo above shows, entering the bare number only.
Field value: 152906.48
